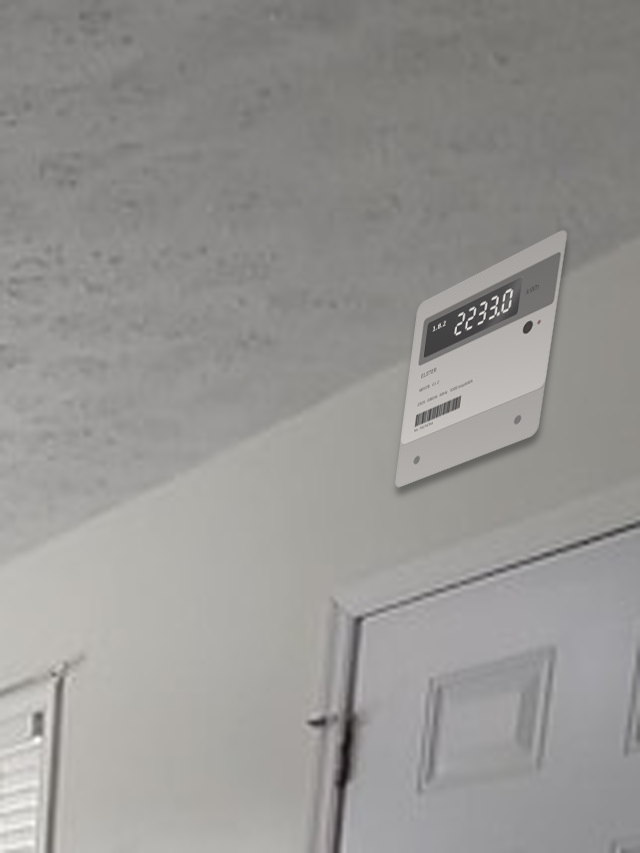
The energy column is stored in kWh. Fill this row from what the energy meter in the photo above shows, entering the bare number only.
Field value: 2233.0
